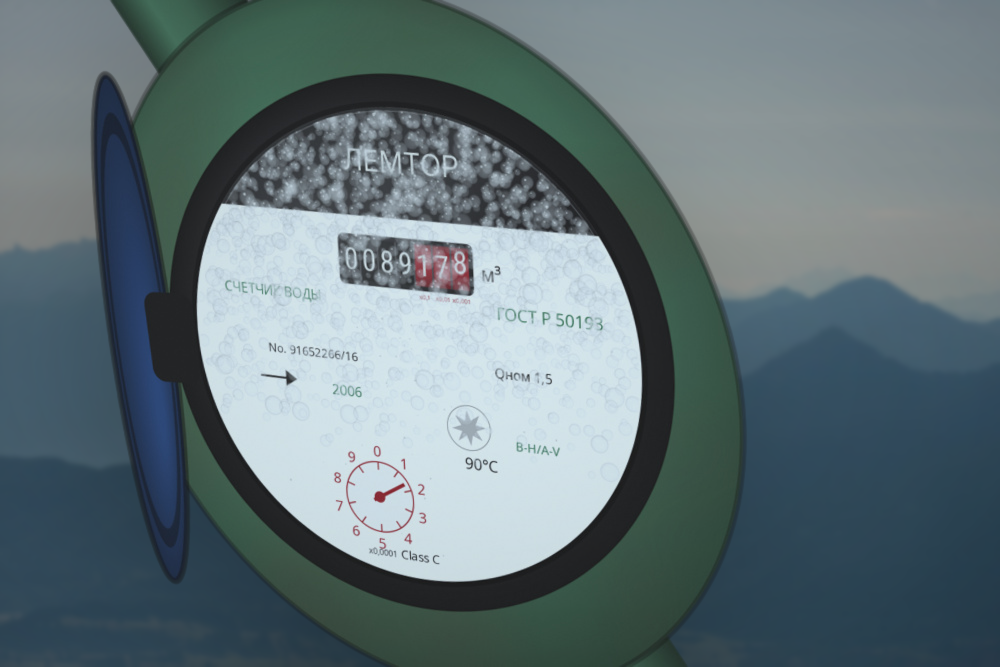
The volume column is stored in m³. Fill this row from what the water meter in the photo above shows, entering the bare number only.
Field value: 89.1781
